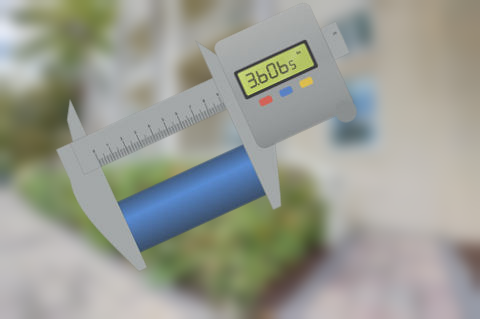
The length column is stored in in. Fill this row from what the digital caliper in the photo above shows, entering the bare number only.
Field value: 3.6065
